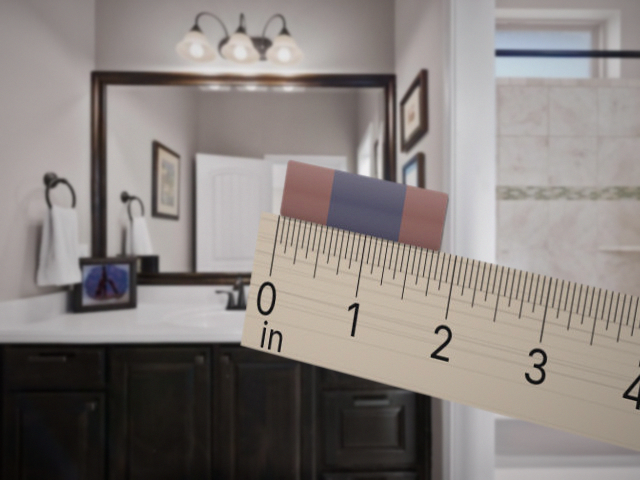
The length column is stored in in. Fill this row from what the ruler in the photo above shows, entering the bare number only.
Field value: 1.8125
